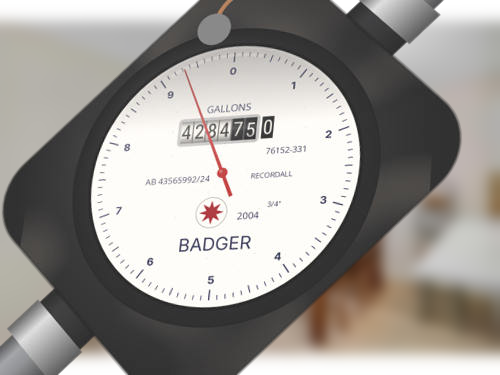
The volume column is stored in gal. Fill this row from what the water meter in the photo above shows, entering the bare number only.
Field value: 4284749.3
